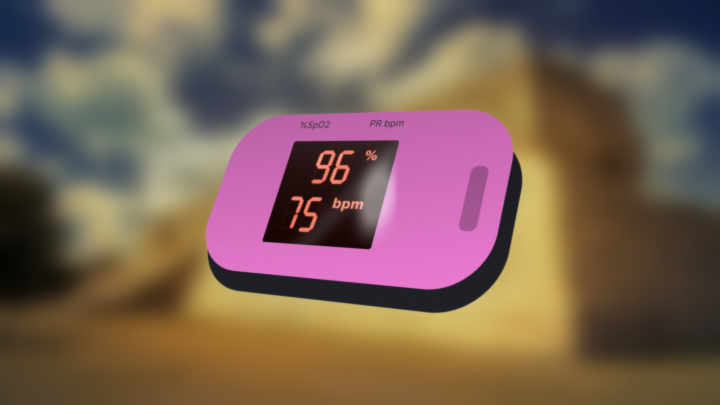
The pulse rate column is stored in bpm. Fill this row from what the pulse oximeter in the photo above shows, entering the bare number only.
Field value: 75
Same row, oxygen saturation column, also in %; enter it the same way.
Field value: 96
